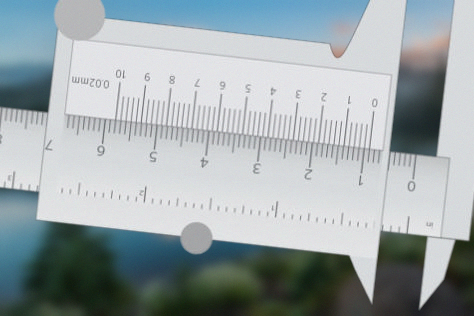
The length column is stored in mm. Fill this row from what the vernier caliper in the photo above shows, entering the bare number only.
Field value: 9.0
